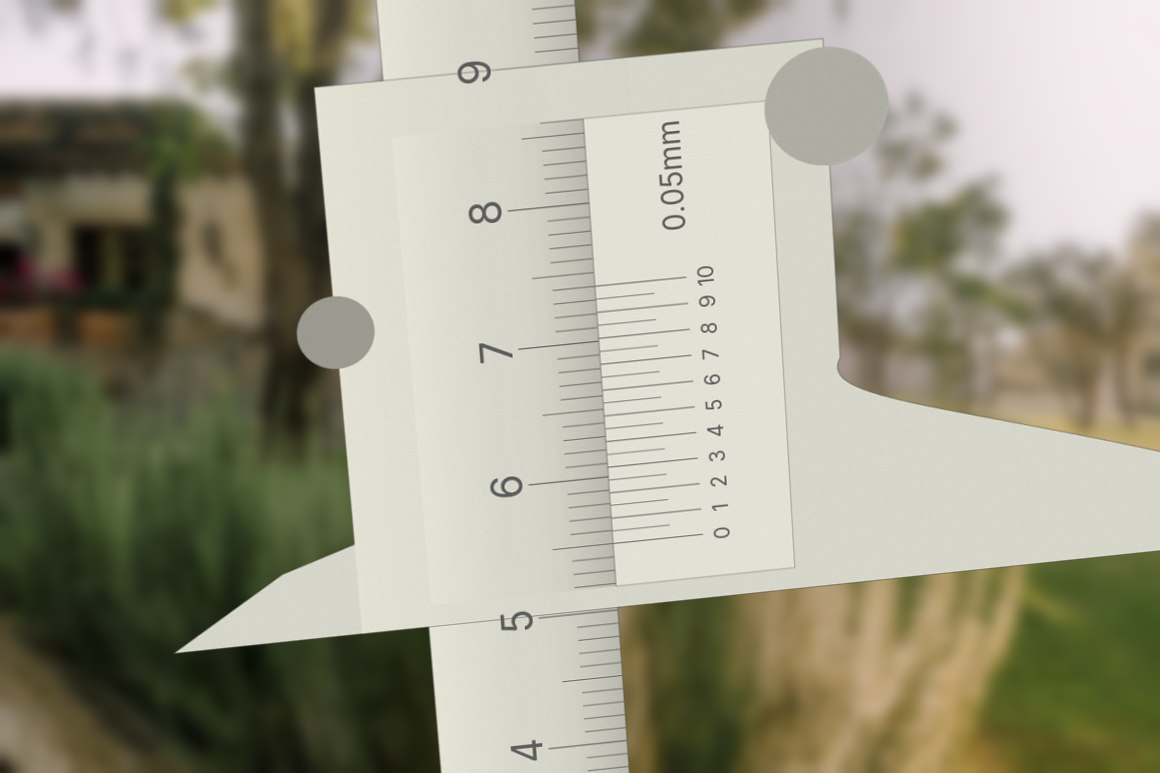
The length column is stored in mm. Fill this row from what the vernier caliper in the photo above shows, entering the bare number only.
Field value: 55.0
